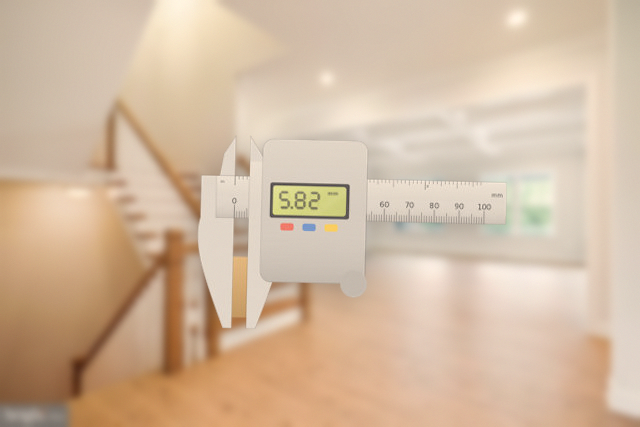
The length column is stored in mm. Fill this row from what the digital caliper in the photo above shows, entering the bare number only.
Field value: 5.82
